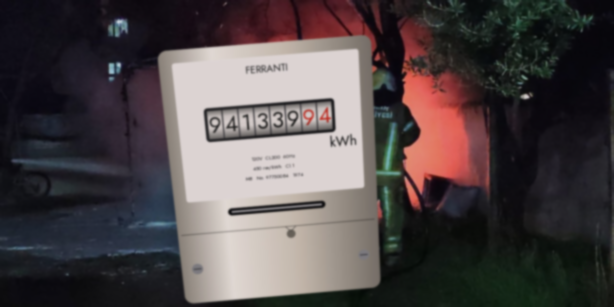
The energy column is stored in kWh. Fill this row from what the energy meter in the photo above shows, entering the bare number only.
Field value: 941339.94
